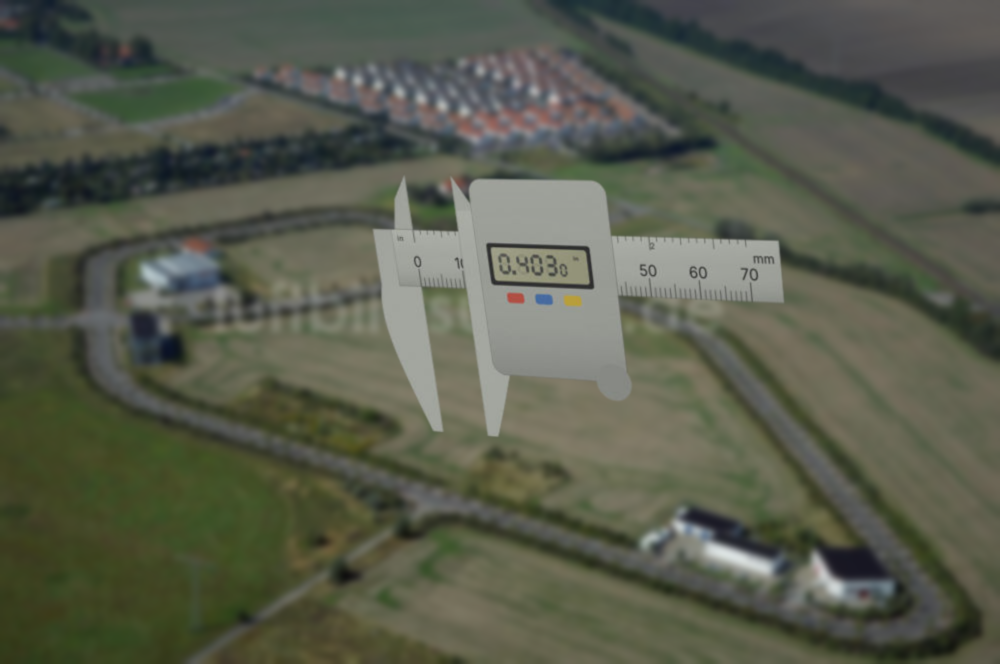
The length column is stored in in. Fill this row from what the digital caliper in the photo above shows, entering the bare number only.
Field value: 0.4030
